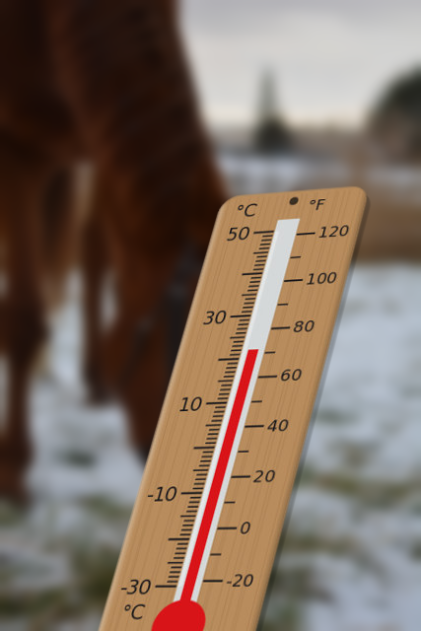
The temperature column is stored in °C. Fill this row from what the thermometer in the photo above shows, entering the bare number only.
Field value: 22
